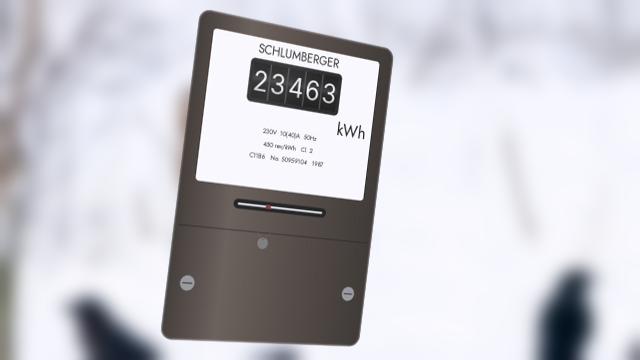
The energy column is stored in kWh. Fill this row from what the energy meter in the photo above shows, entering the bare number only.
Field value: 23463
